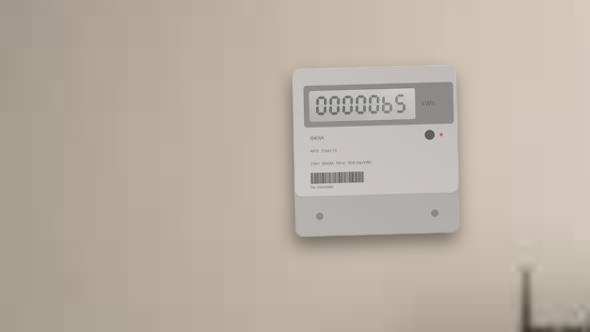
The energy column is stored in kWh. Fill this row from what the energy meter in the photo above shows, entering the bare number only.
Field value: 65
